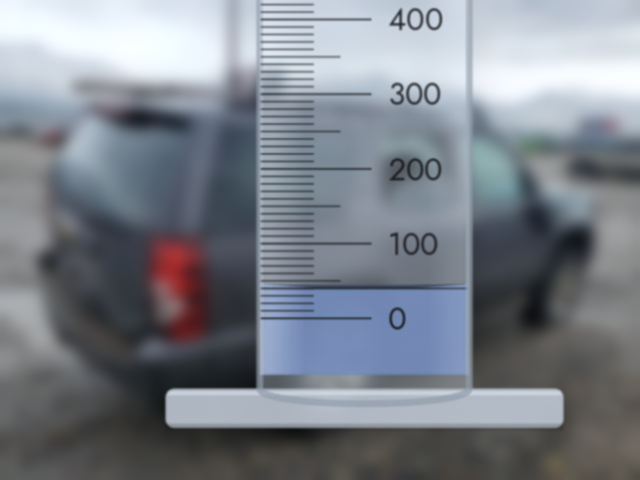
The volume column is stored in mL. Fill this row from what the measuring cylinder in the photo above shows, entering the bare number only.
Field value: 40
